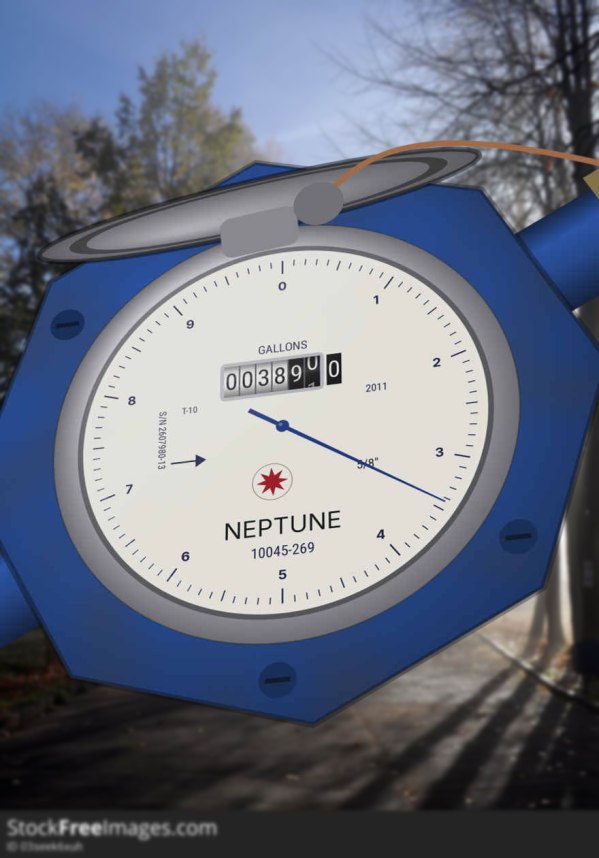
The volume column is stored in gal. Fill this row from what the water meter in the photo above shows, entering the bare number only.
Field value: 38903.4
